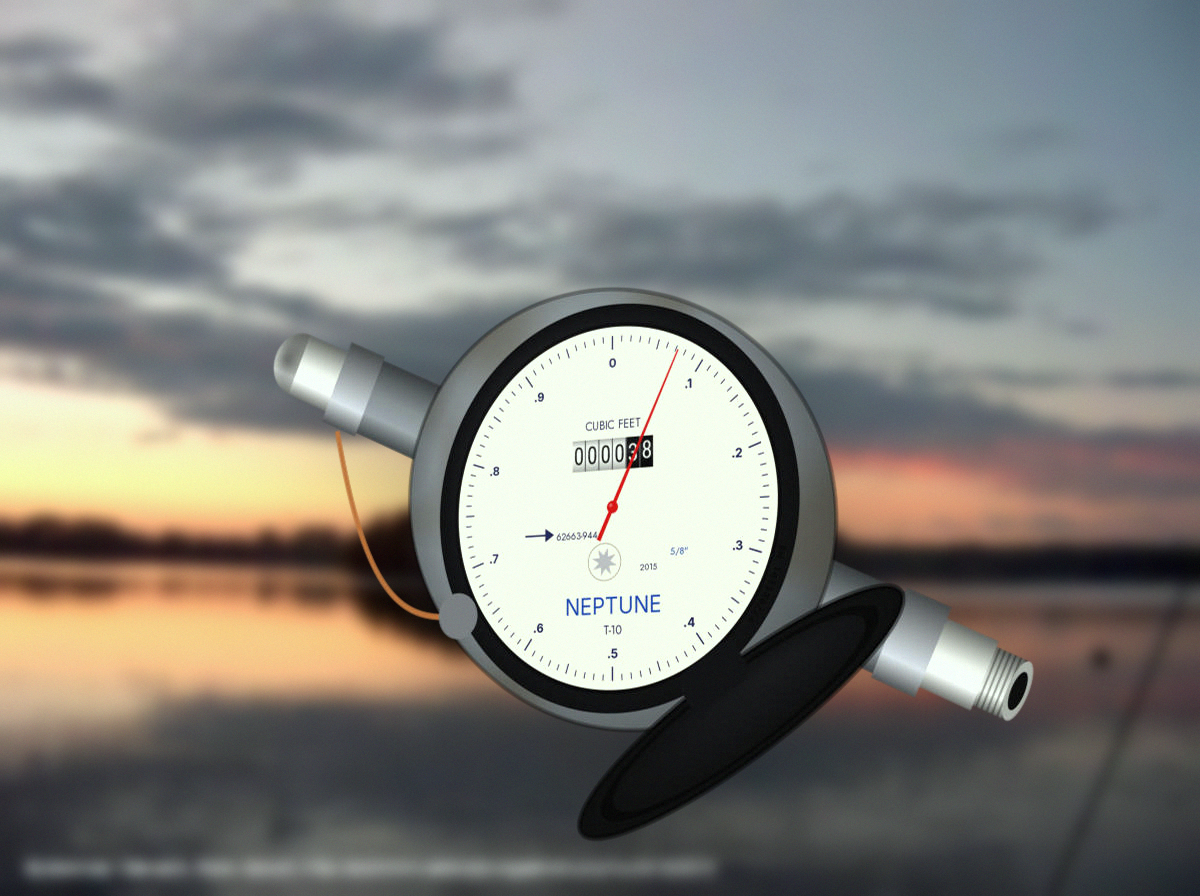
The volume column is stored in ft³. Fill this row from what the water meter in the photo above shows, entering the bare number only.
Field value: 38.07
